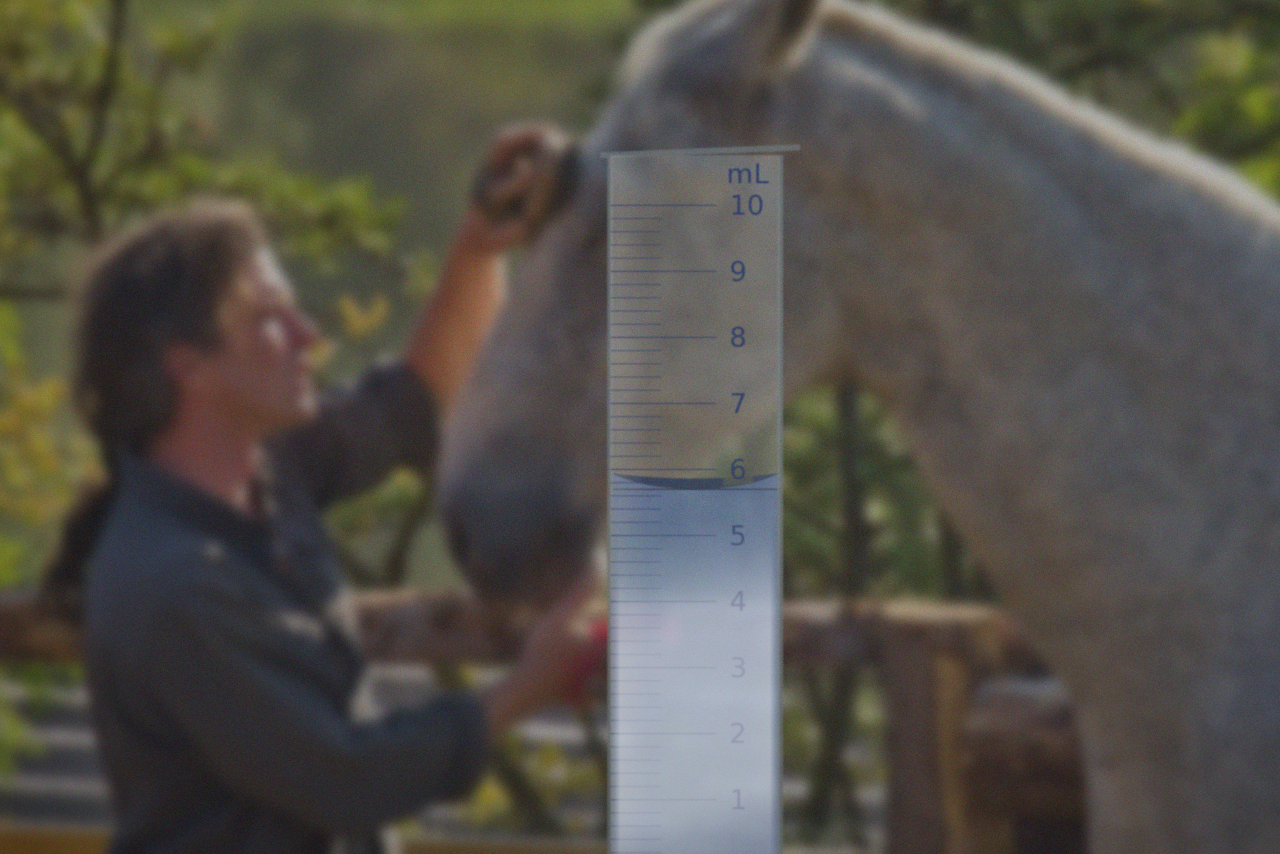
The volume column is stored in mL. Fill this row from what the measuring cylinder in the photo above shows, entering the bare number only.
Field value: 5.7
